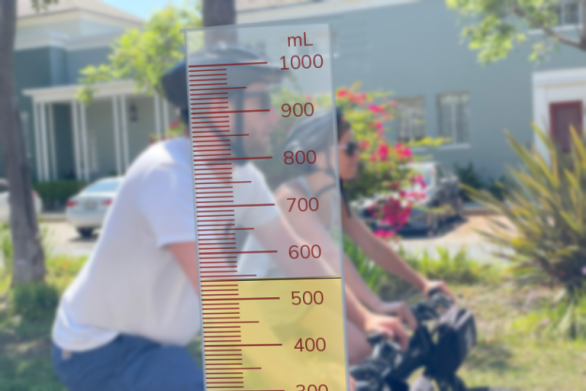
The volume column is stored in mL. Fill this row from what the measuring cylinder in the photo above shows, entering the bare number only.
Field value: 540
